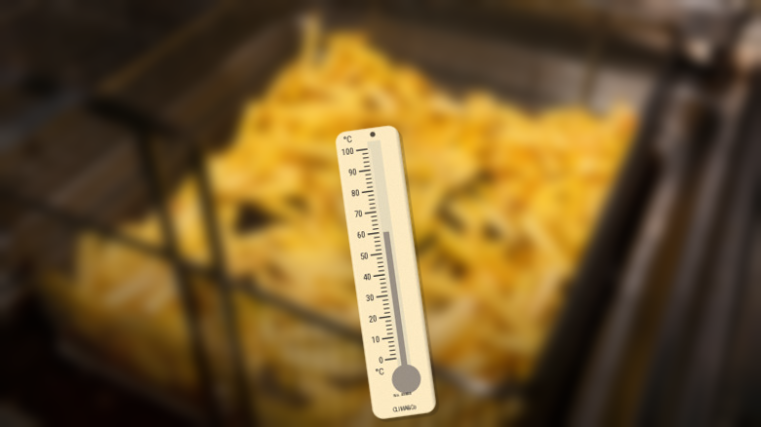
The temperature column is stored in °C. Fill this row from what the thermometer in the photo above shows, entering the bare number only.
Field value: 60
